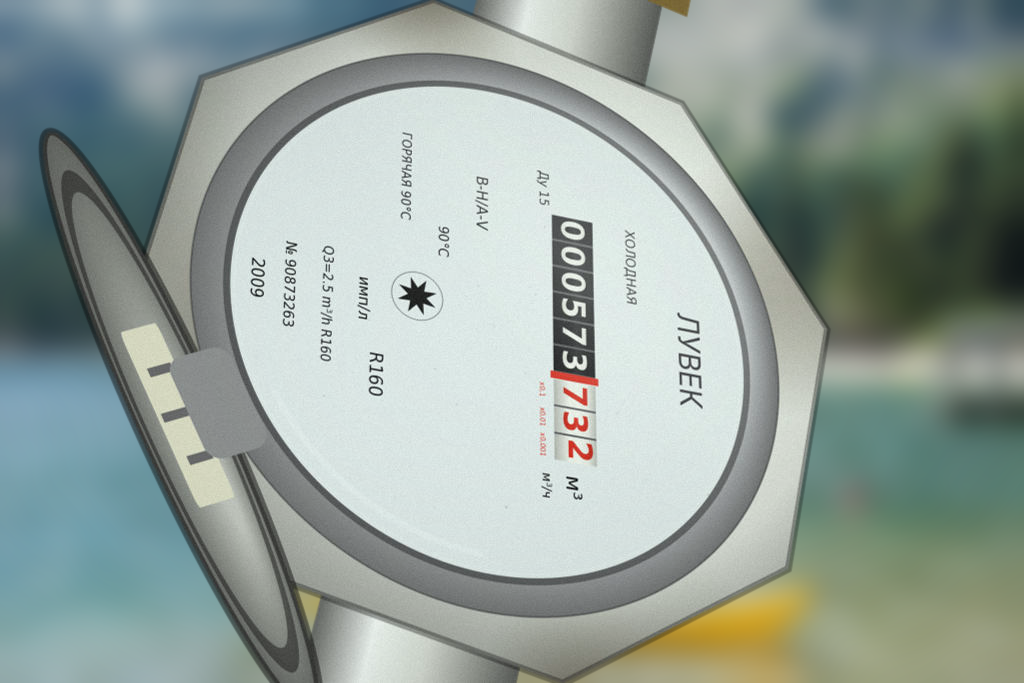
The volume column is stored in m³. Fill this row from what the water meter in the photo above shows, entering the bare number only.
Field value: 573.732
